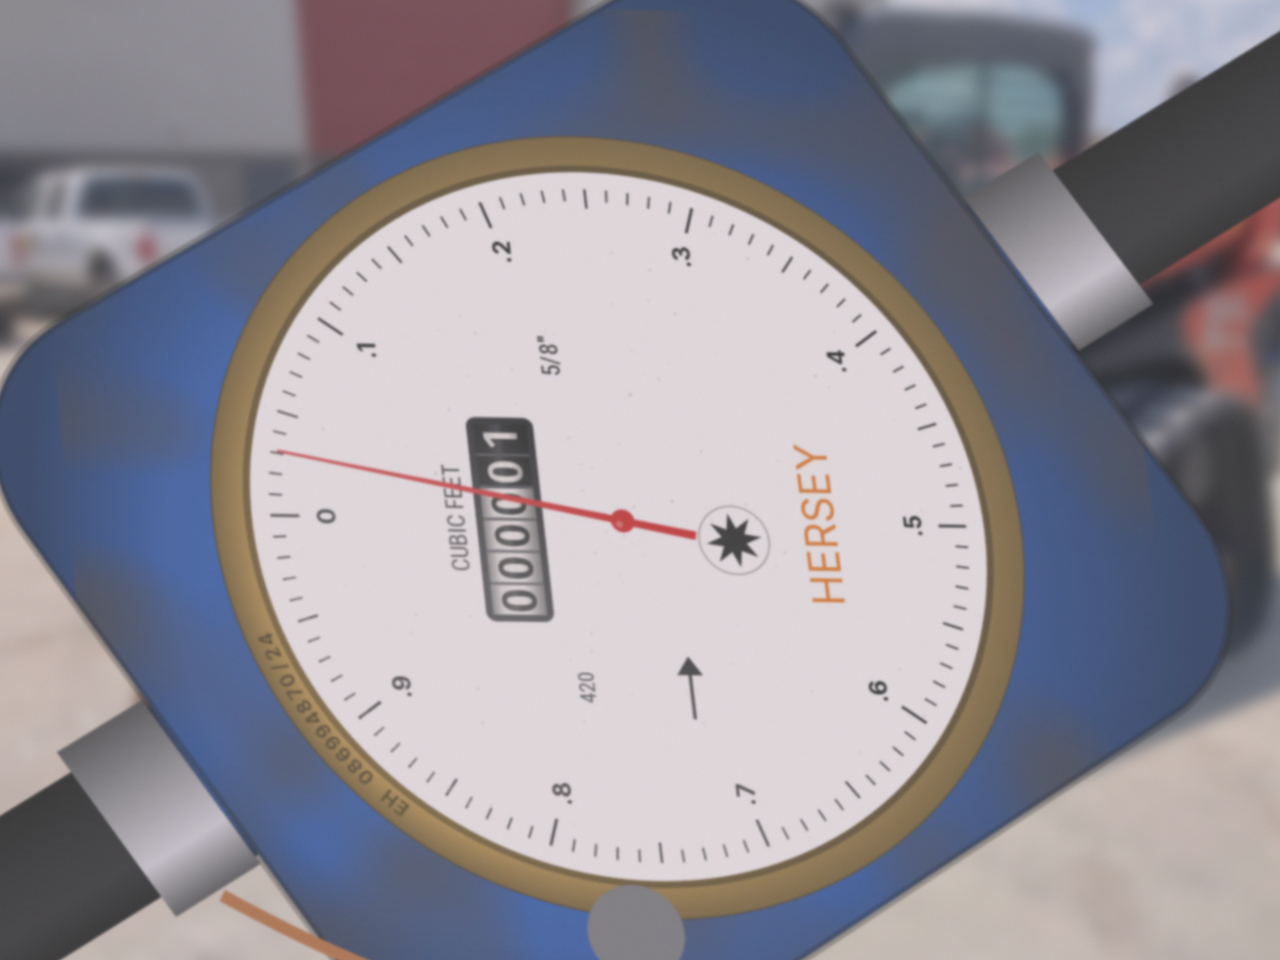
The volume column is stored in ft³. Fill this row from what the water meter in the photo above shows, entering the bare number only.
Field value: 1.03
